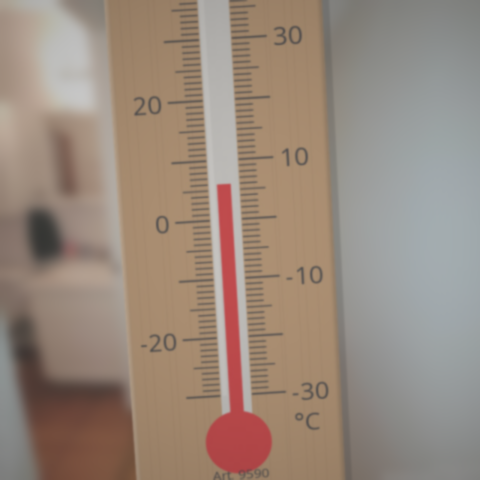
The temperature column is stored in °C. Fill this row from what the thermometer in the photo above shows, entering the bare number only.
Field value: 6
